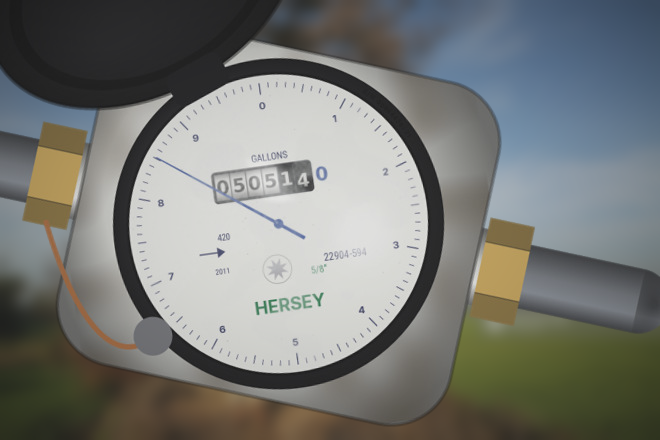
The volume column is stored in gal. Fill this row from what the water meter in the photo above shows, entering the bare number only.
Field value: 505138.5
